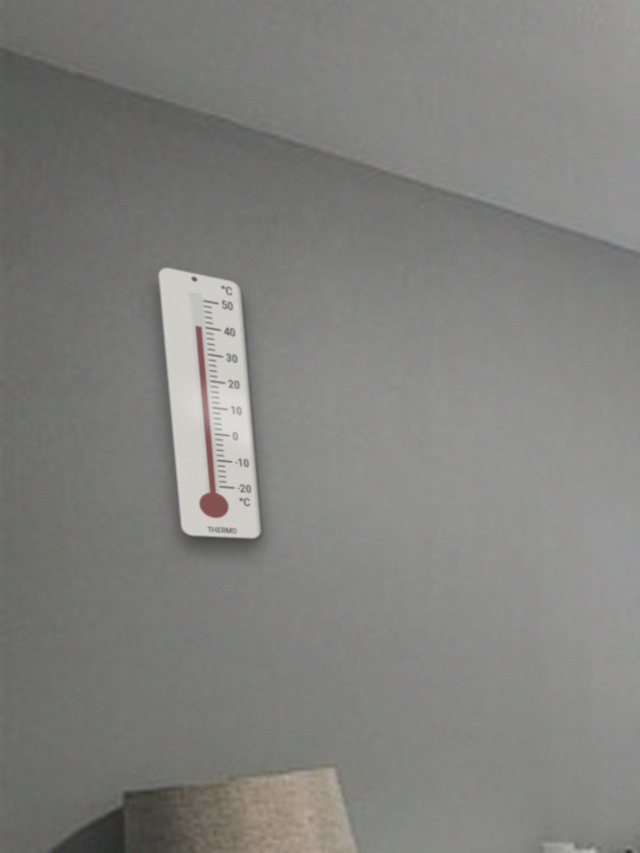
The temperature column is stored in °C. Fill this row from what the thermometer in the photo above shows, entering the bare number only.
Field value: 40
